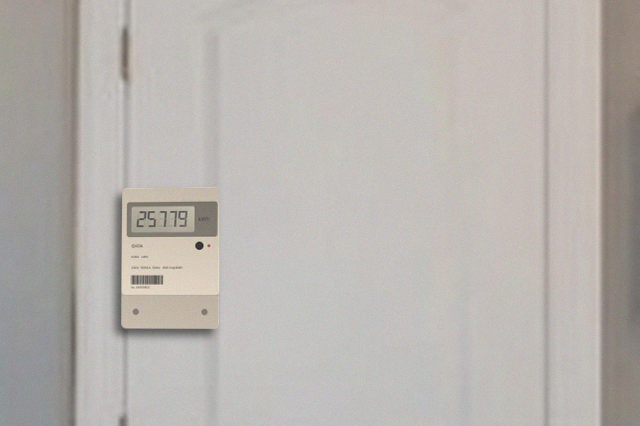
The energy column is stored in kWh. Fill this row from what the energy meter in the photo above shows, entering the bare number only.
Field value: 25779
